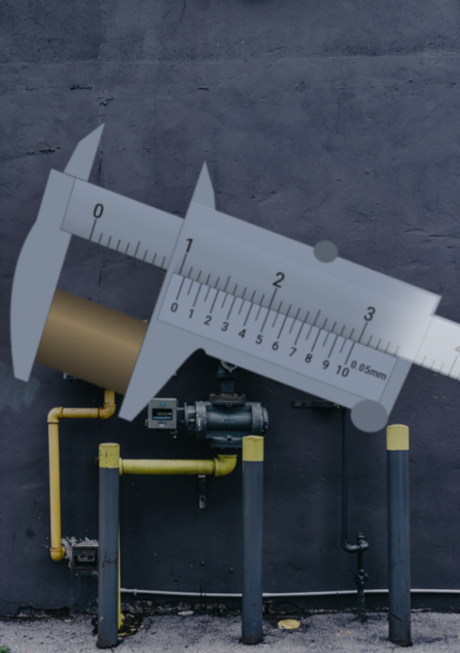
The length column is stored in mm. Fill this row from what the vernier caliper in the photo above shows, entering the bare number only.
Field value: 10.6
